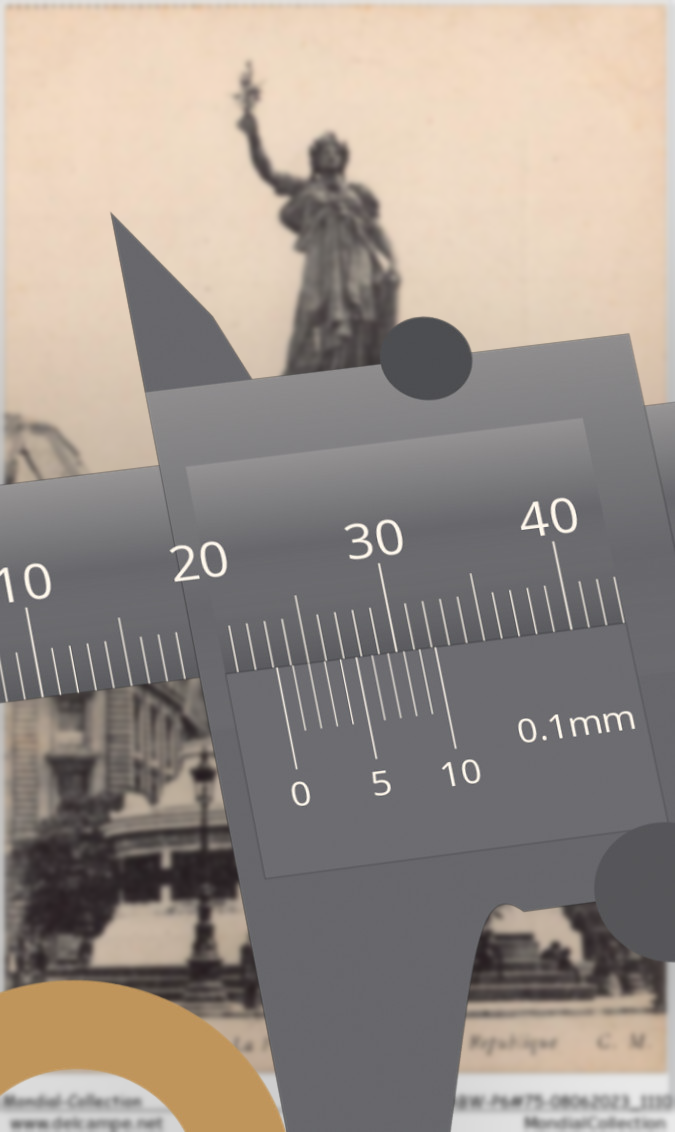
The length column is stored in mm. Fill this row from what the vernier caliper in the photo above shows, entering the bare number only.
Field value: 23.2
